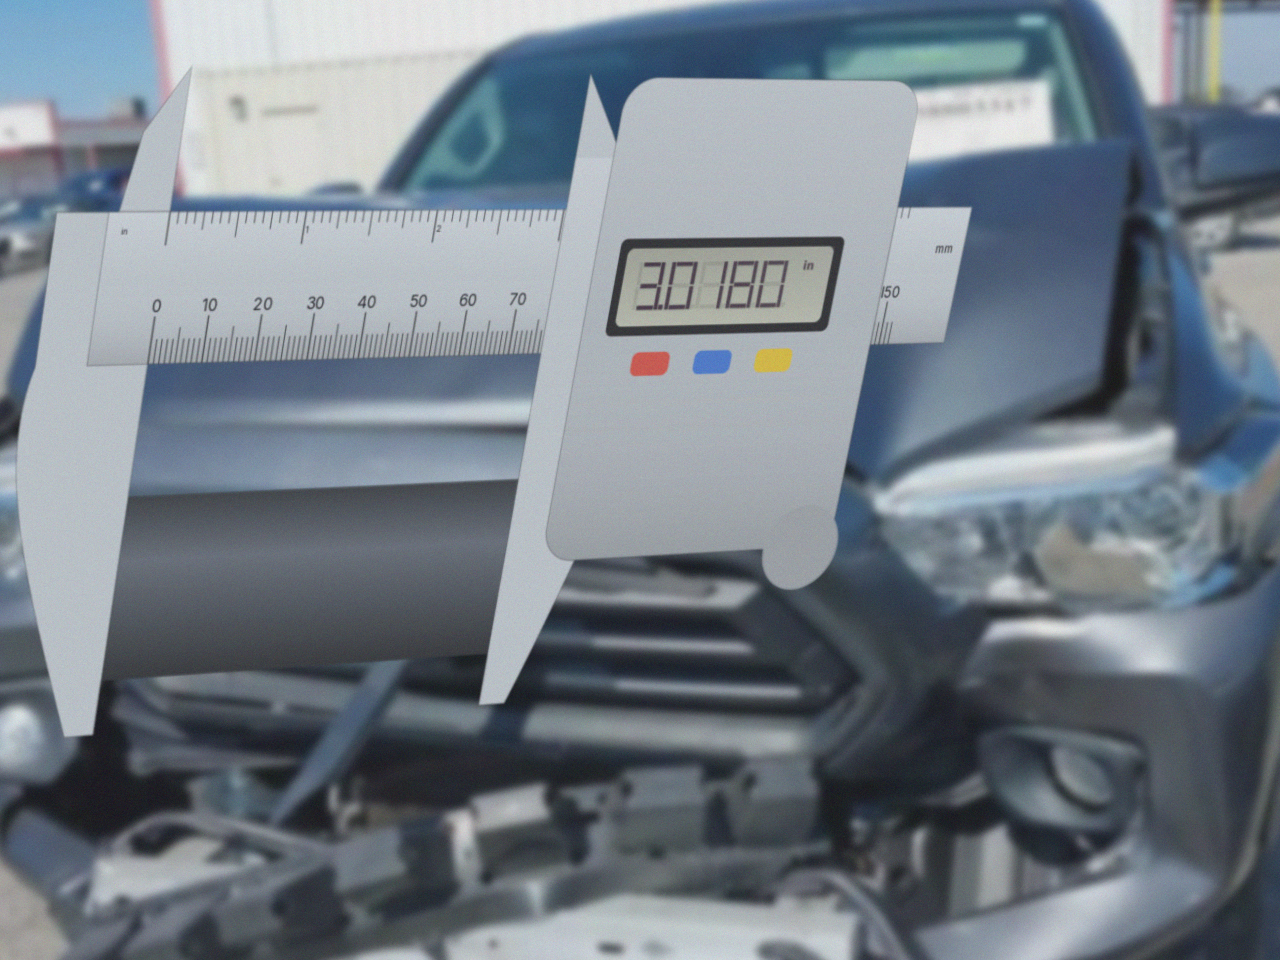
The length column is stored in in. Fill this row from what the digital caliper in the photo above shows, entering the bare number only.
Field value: 3.0180
